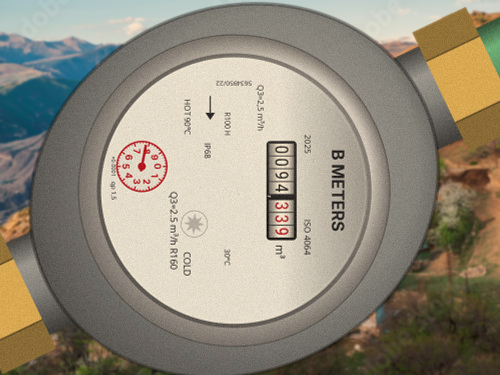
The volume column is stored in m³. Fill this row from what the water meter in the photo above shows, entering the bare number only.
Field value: 94.3397
